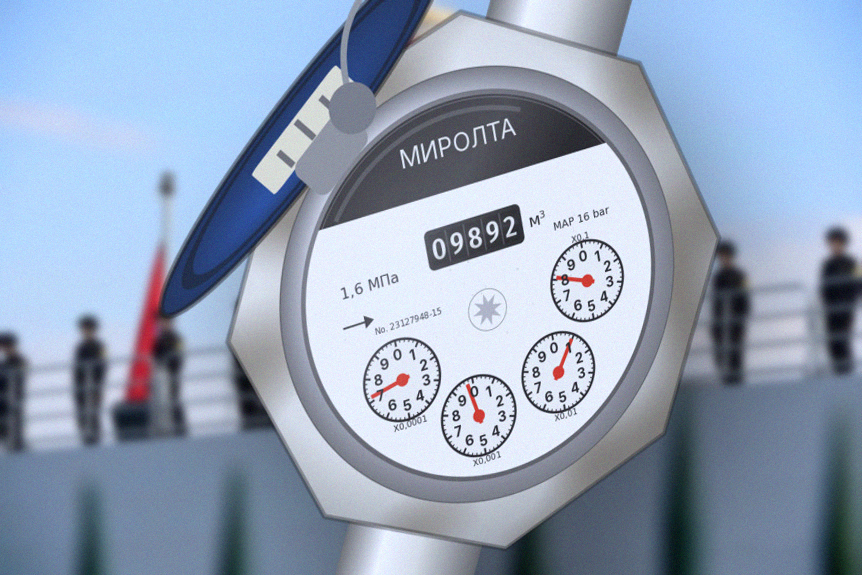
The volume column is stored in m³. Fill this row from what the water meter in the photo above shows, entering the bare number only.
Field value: 9892.8097
